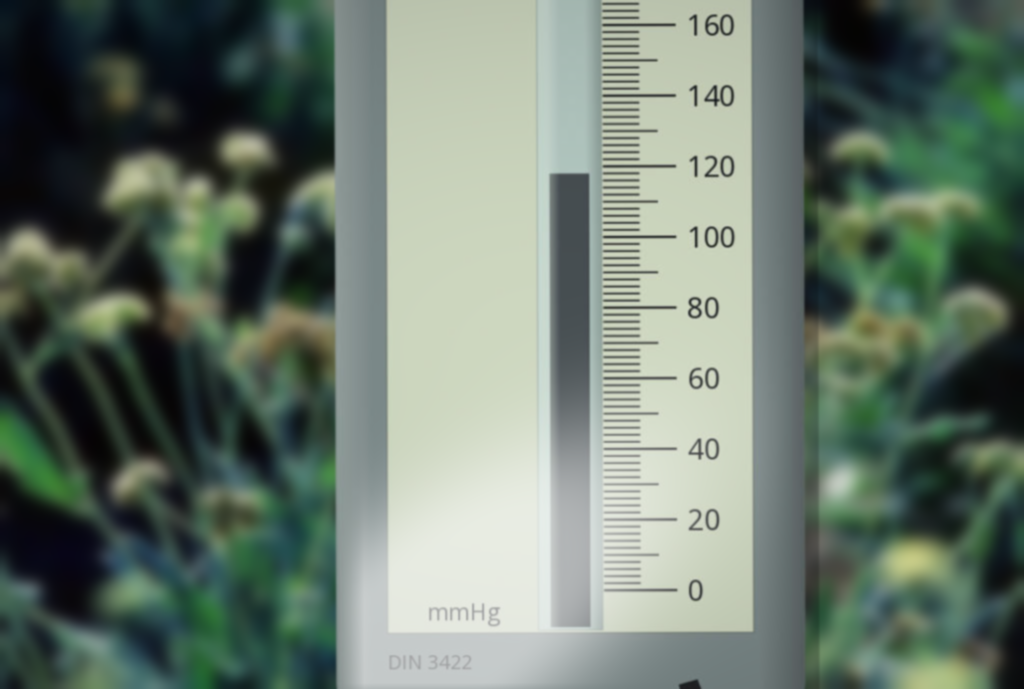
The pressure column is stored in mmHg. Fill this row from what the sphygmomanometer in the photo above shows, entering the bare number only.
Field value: 118
